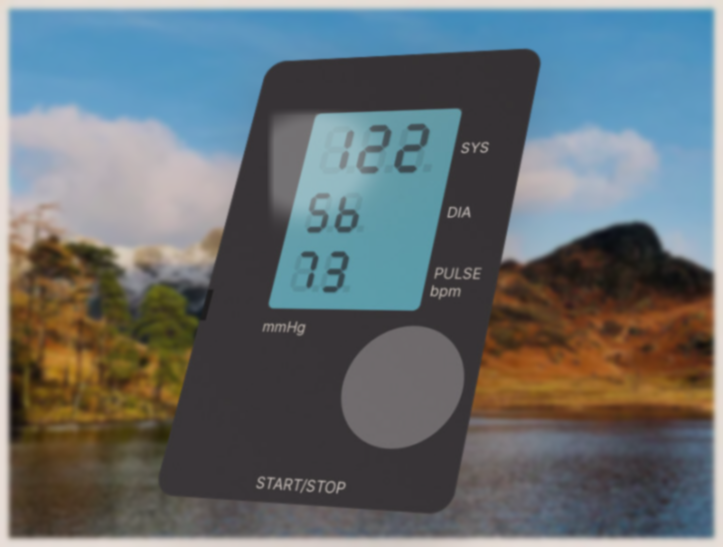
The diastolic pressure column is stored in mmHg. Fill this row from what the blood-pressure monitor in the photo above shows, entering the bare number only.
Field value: 56
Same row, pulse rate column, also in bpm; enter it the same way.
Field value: 73
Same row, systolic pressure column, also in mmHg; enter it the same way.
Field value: 122
